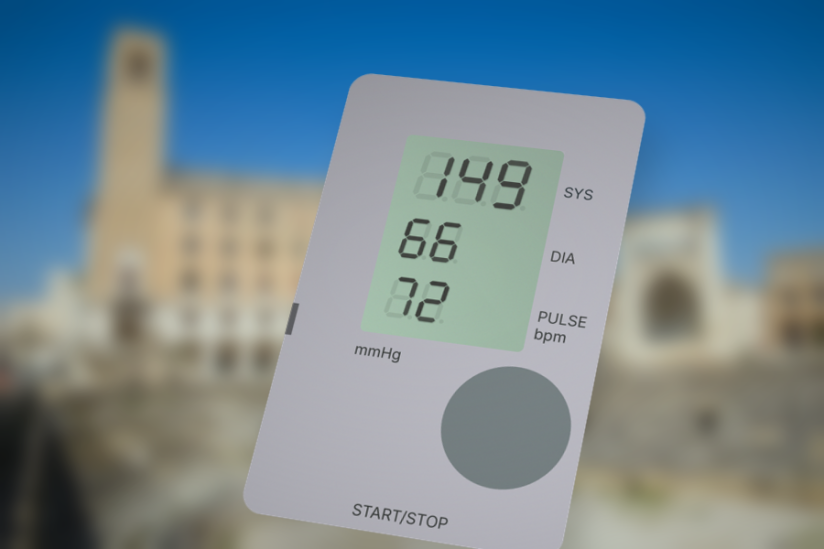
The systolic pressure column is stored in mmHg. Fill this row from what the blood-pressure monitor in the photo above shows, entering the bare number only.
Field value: 149
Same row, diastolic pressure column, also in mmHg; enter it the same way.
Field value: 66
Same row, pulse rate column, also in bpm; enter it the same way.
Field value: 72
